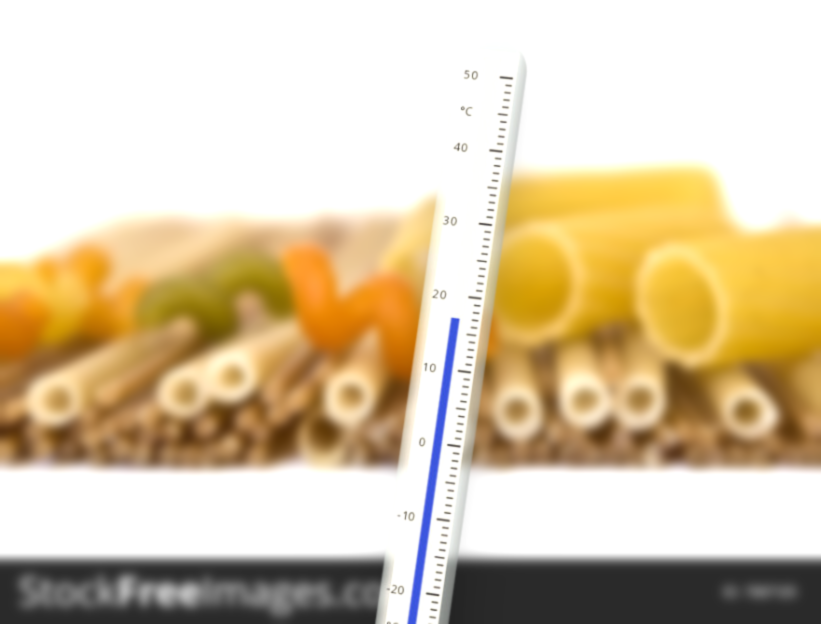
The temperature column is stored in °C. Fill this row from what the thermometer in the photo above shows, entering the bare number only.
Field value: 17
